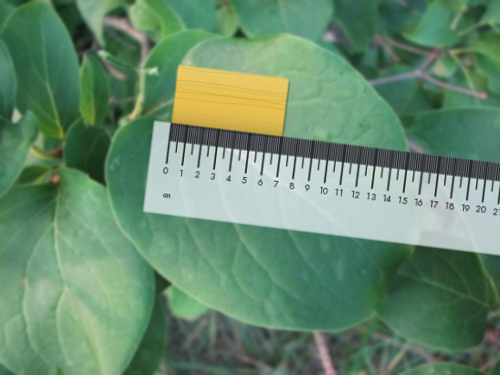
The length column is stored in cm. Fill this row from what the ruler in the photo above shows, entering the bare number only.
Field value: 7
